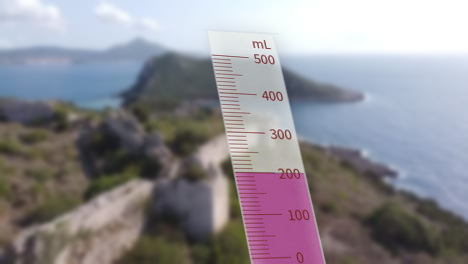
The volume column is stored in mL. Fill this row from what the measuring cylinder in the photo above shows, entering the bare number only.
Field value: 200
